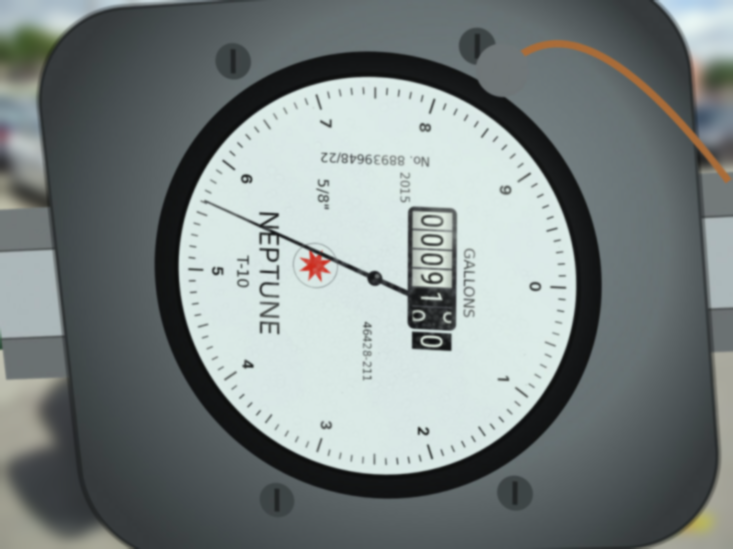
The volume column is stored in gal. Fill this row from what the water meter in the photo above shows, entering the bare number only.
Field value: 9185.6
